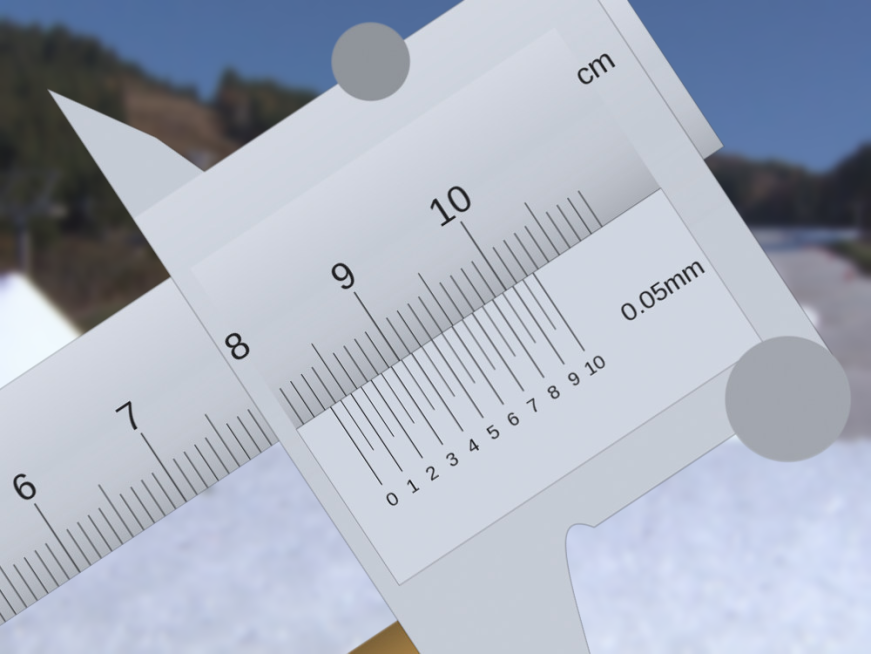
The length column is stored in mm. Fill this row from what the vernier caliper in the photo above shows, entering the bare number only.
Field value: 83.5
